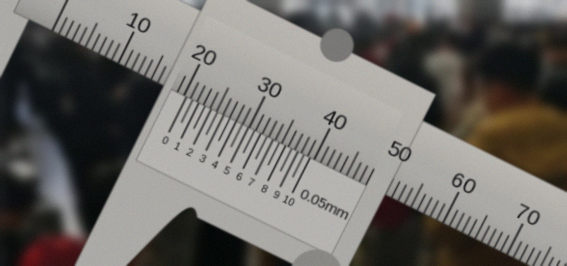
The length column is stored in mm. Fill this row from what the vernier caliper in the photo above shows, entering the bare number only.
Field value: 20.4
